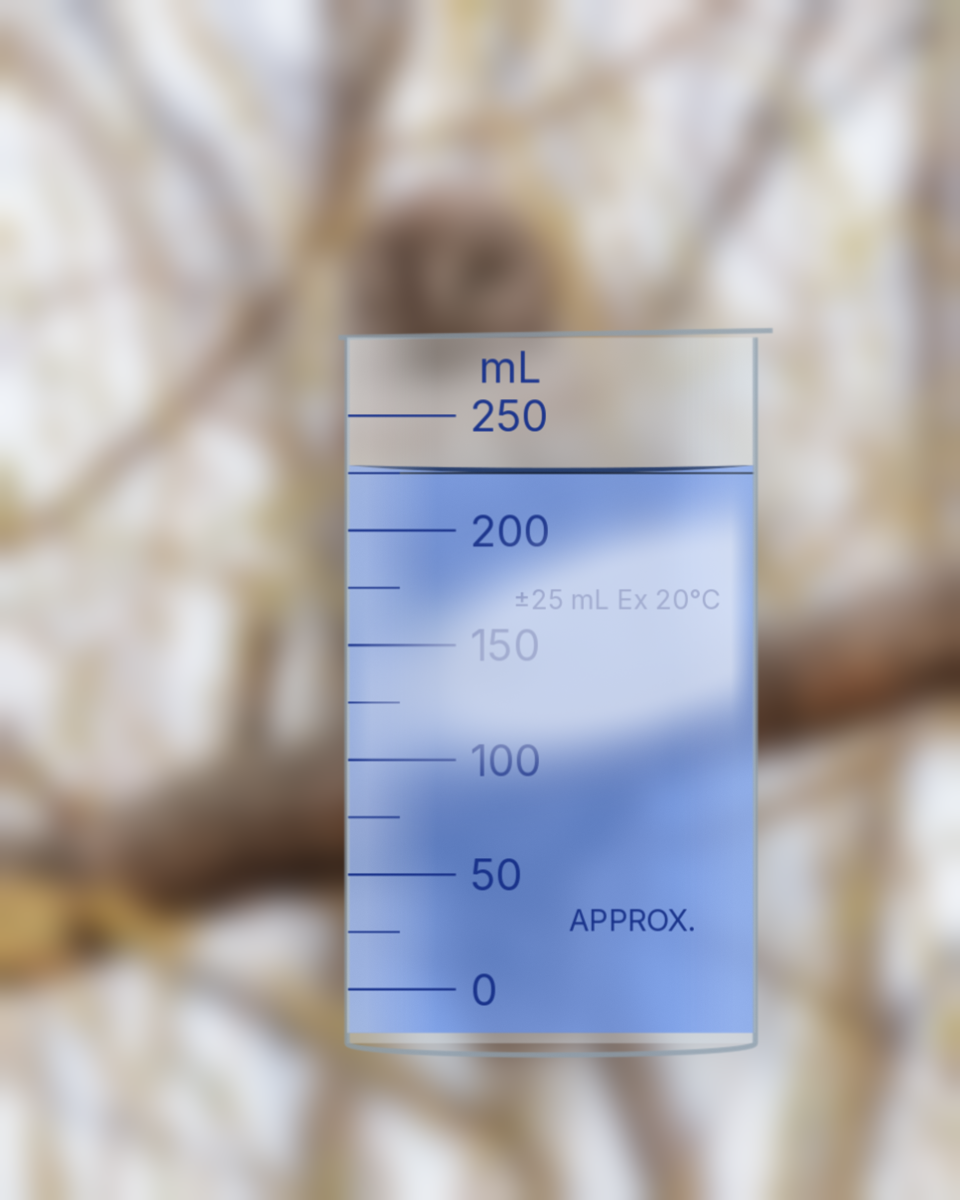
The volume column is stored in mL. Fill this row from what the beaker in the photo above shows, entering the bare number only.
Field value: 225
